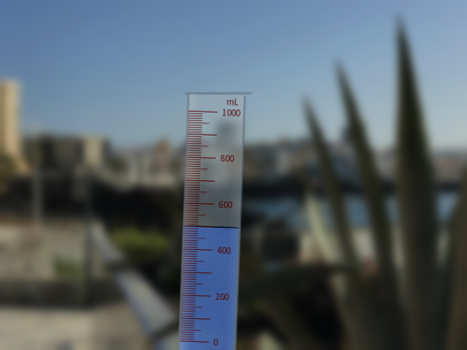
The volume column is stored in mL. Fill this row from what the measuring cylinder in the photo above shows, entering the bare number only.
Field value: 500
